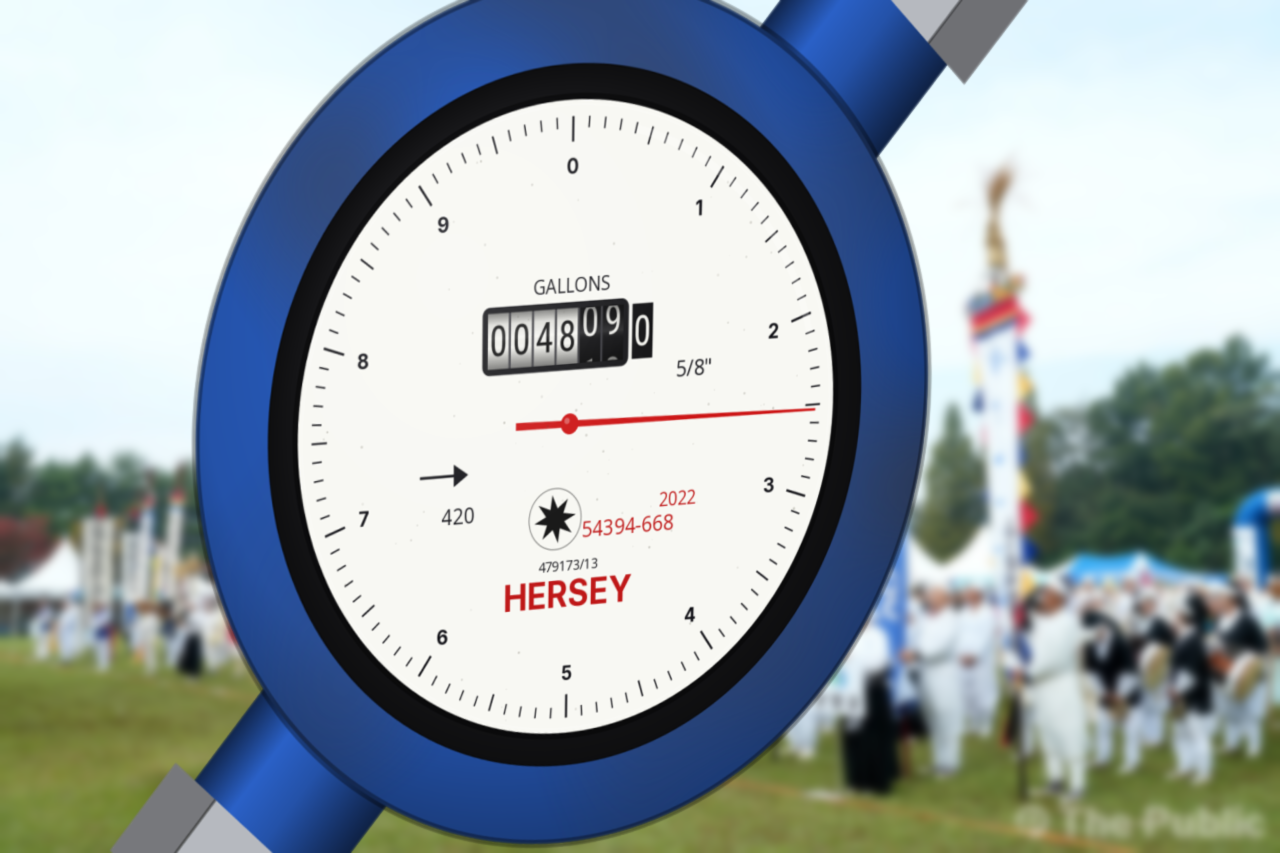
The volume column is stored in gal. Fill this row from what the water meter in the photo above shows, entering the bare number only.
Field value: 48092.5
